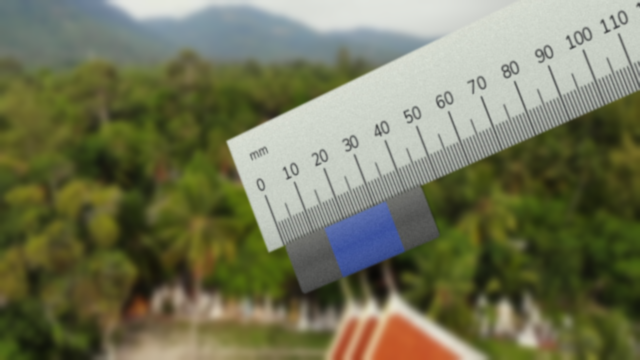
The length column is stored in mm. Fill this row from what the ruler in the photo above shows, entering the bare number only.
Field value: 45
